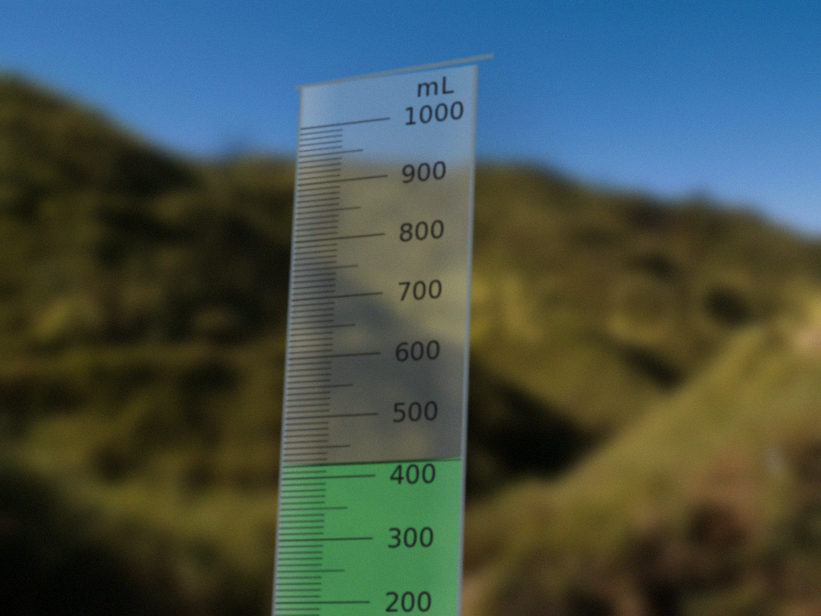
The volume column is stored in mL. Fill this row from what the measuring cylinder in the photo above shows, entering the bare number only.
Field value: 420
